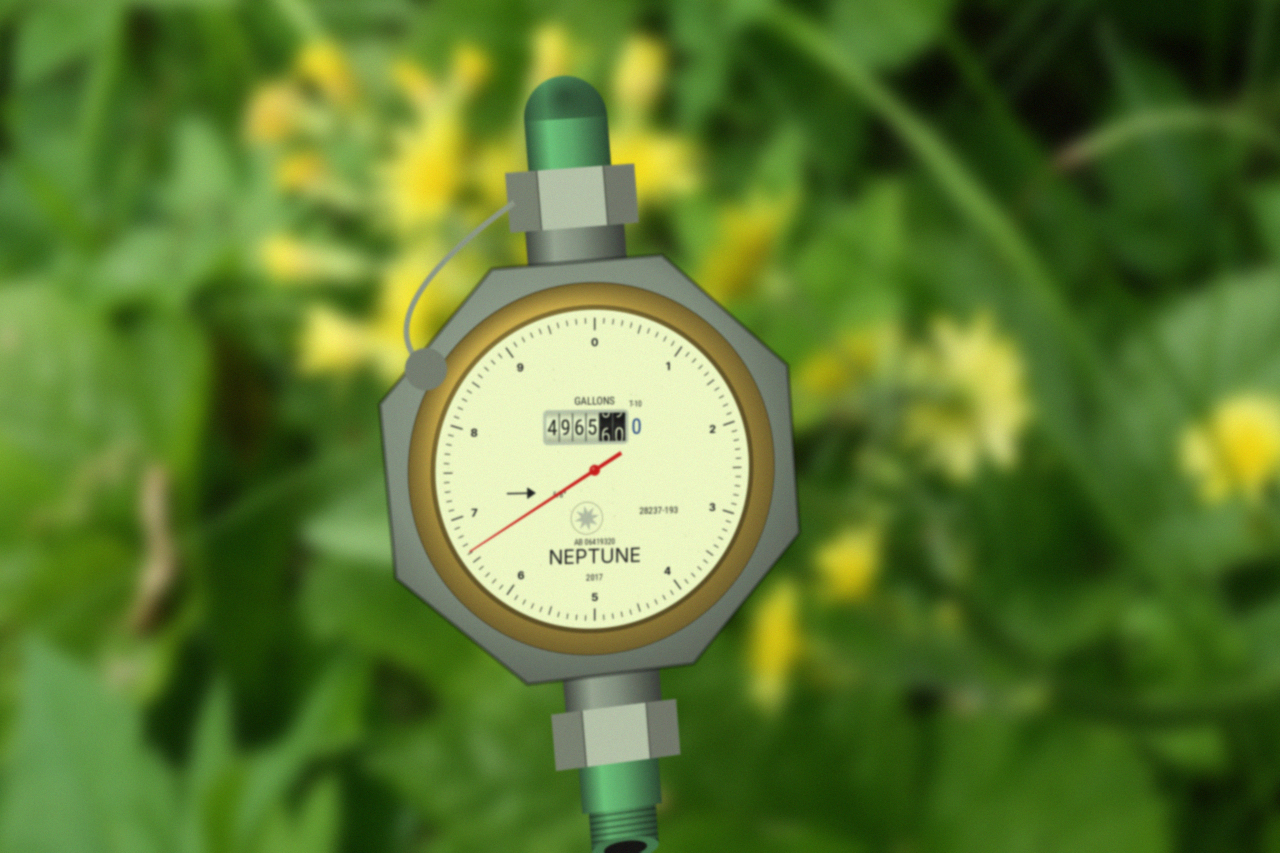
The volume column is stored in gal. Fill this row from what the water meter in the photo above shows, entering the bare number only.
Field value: 4965596.6
